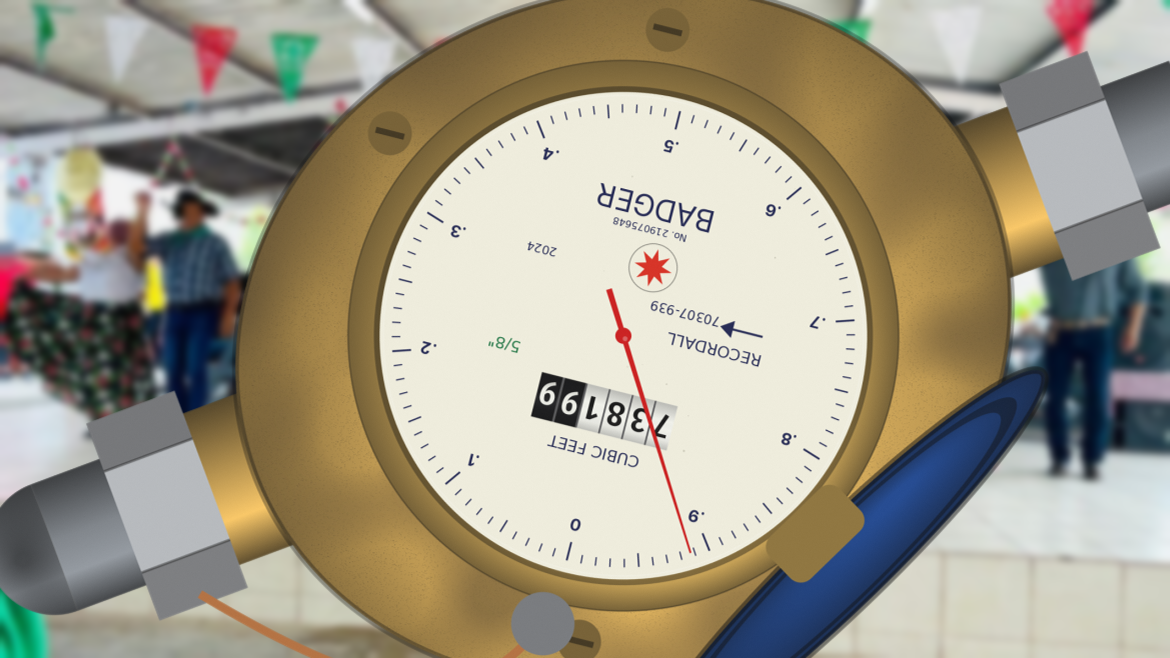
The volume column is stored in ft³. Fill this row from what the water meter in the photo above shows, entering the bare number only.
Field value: 738198.91
